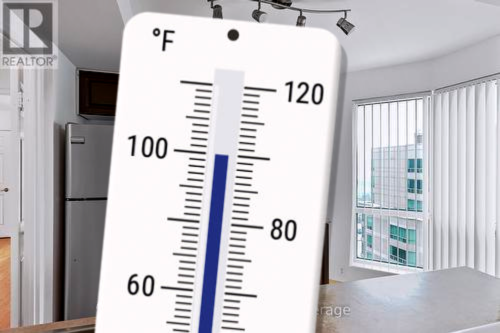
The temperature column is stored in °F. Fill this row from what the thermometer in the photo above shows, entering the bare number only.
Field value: 100
